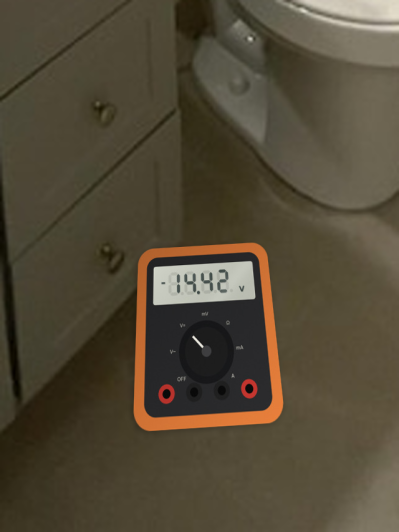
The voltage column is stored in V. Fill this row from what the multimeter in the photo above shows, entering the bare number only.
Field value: -14.42
